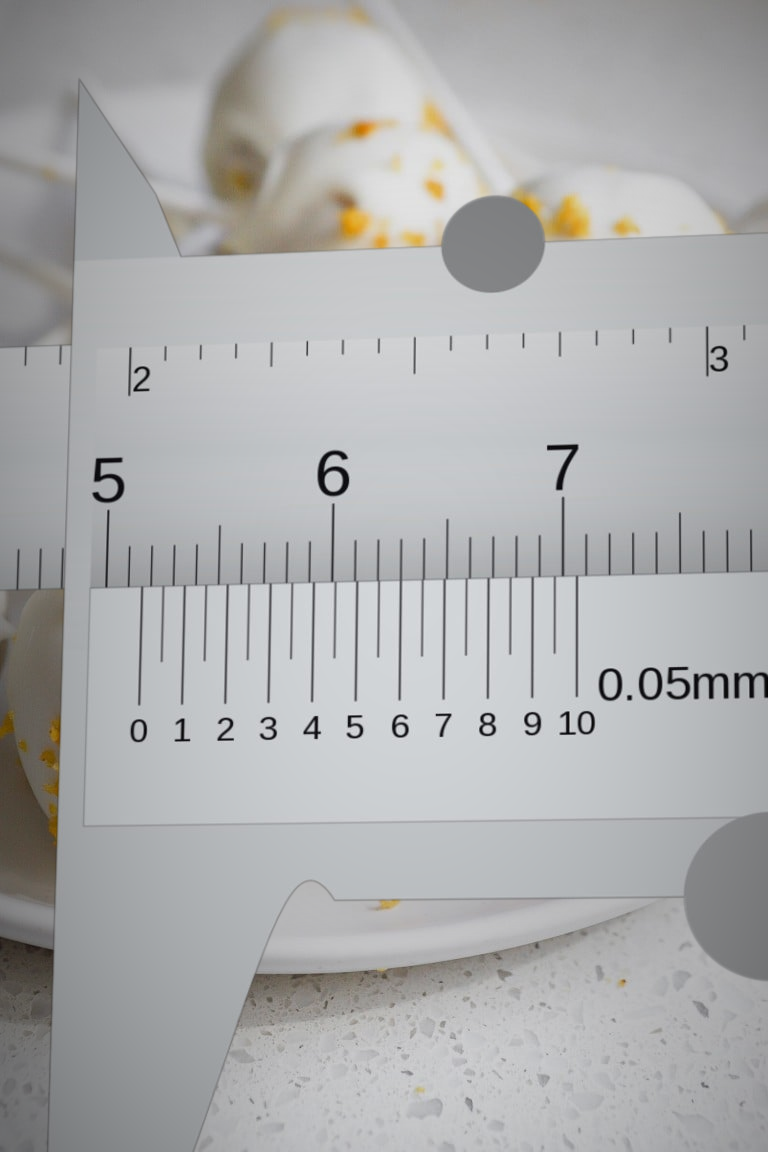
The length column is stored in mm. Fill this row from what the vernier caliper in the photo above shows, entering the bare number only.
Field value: 51.6
